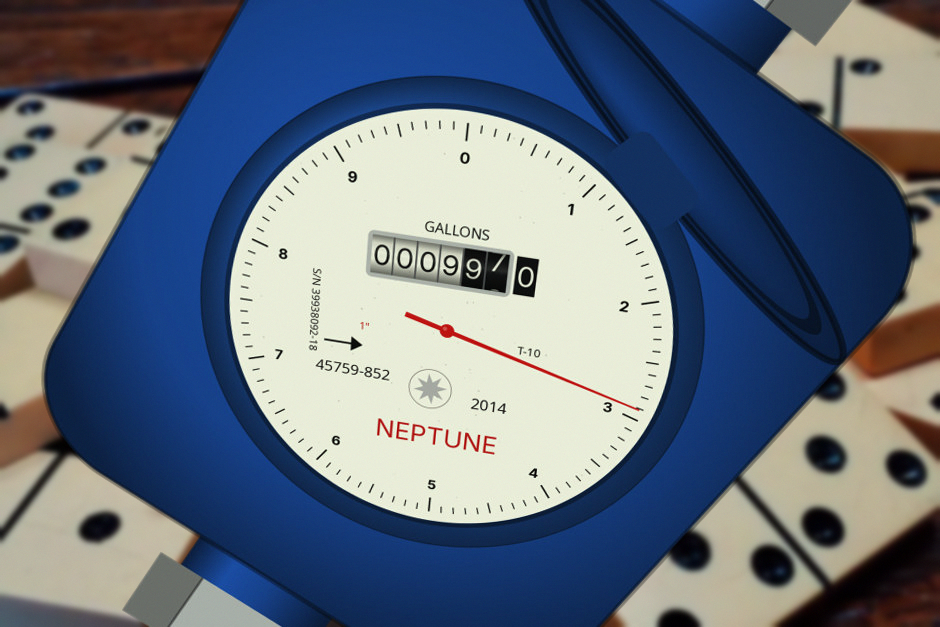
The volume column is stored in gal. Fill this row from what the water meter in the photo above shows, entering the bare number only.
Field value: 9972.9
